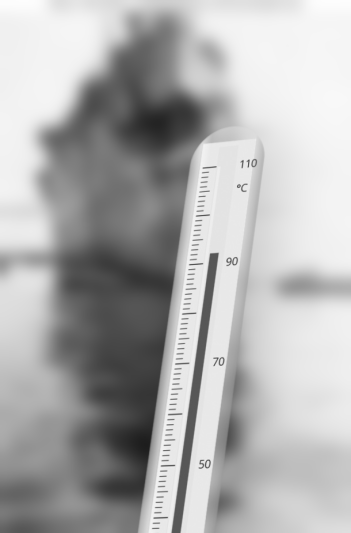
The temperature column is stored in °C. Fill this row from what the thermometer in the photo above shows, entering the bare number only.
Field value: 92
